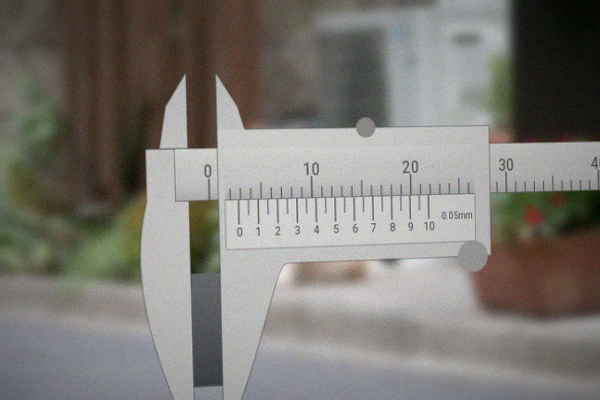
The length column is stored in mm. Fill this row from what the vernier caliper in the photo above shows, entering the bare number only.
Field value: 2.8
